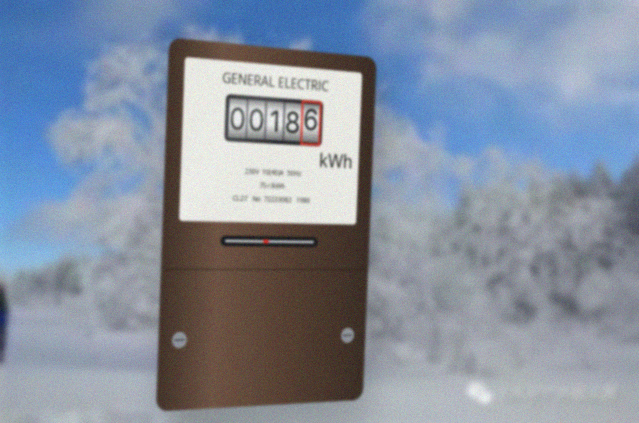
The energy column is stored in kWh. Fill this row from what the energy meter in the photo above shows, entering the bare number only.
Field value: 18.6
